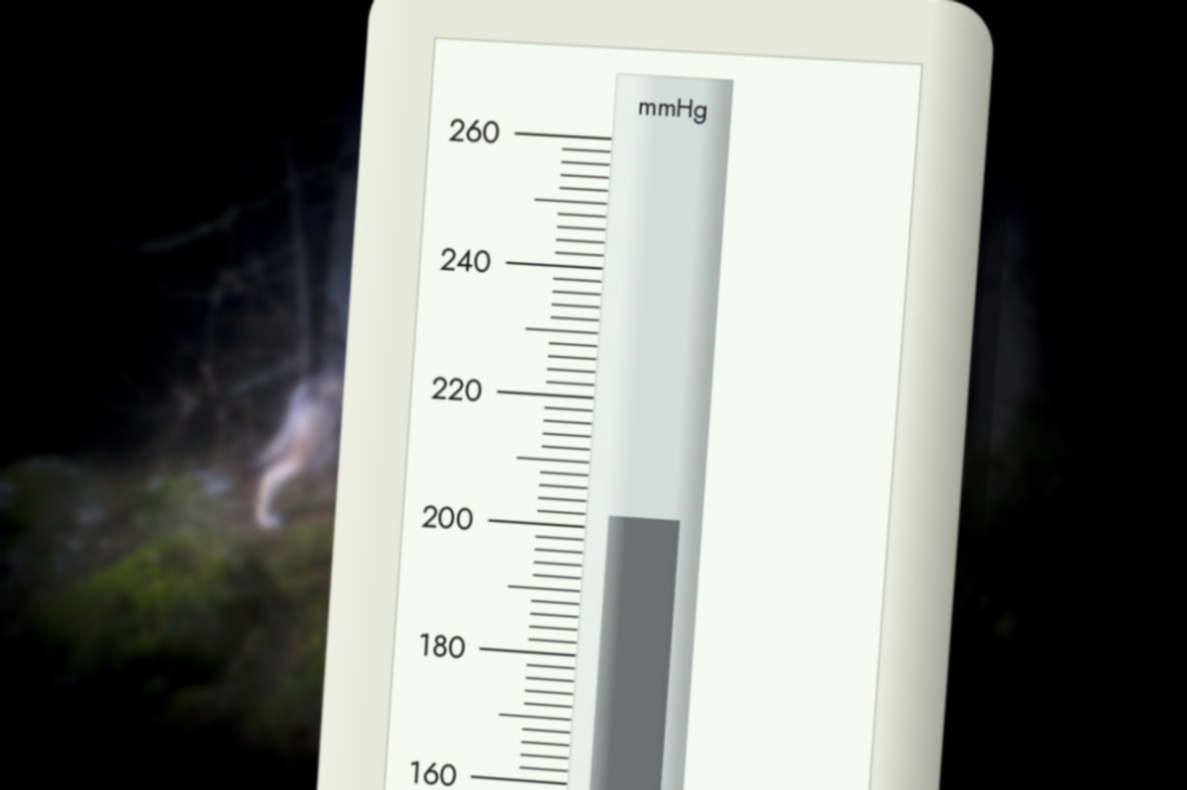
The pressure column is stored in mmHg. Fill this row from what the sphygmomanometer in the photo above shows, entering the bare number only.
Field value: 202
